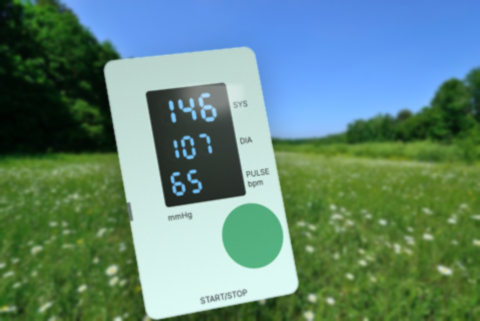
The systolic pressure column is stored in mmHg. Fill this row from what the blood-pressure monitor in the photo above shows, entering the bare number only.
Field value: 146
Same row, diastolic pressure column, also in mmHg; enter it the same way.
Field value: 107
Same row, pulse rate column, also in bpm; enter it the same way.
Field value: 65
